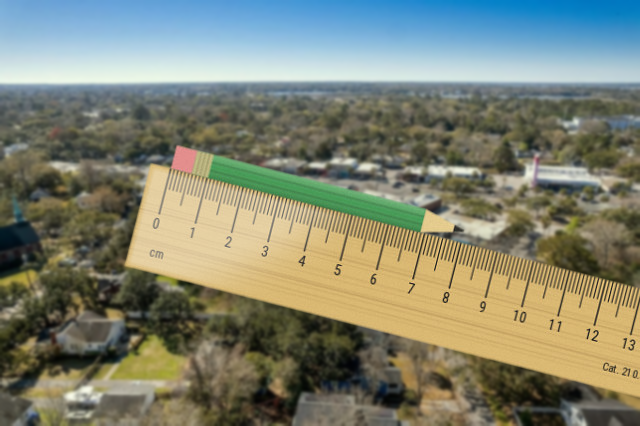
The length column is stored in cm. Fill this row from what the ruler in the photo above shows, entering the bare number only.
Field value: 8
